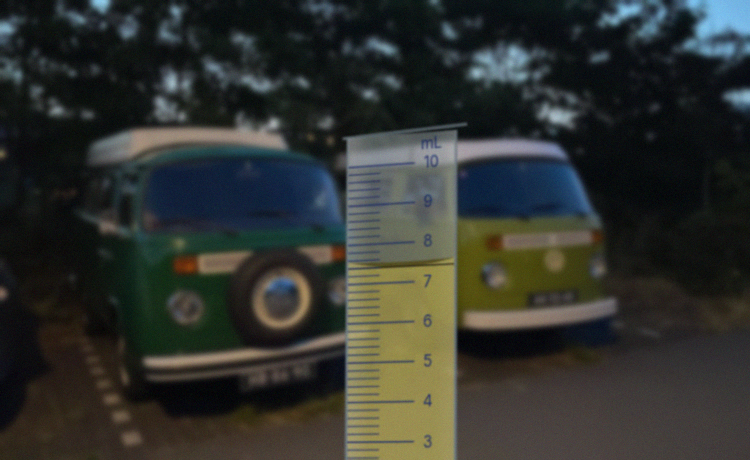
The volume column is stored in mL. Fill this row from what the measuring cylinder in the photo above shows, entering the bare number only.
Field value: 7.4
